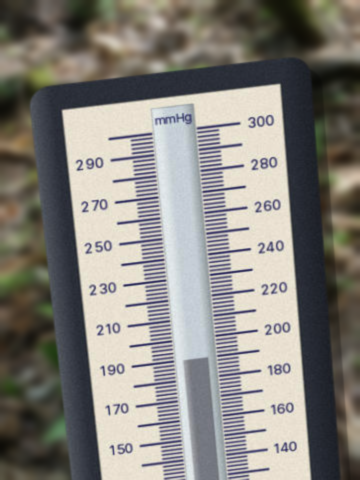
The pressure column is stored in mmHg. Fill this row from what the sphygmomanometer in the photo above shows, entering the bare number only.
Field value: 190
